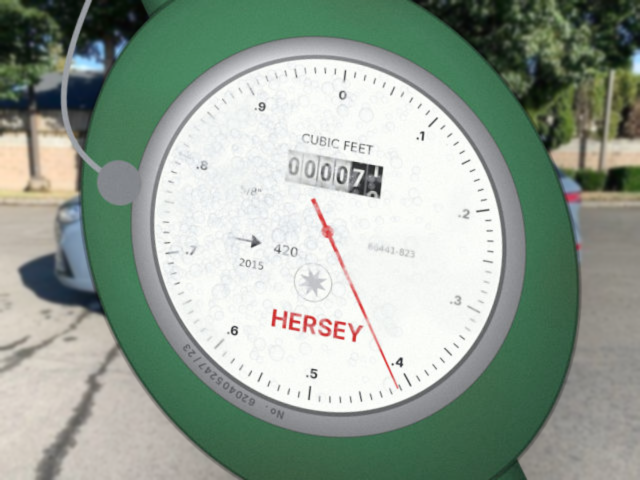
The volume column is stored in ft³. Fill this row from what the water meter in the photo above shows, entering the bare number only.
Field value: 71.41
